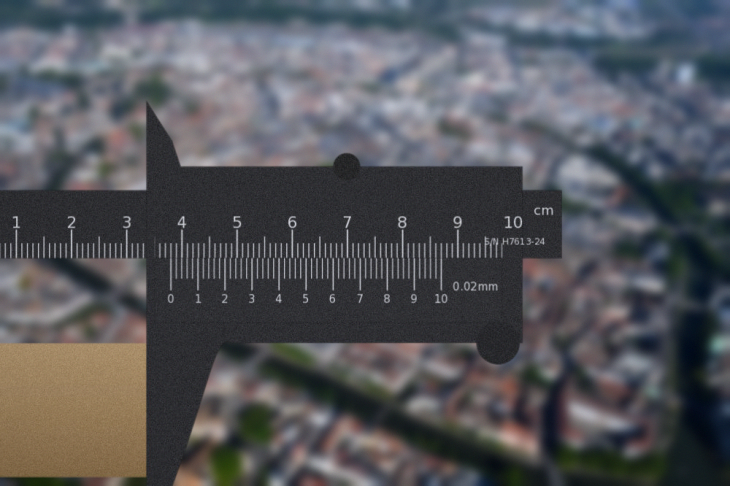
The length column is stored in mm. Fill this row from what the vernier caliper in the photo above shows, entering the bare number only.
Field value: 38.0
